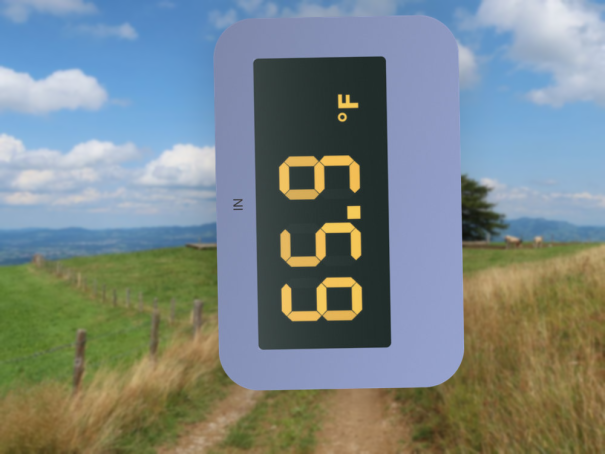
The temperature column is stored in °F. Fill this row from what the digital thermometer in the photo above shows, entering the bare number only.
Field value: 65.9
